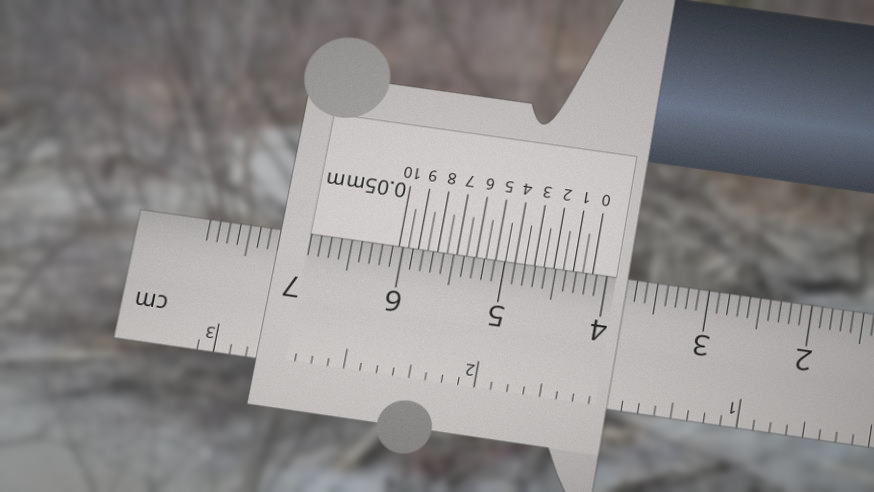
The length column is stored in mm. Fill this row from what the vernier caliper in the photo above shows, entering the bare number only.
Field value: 41.4
